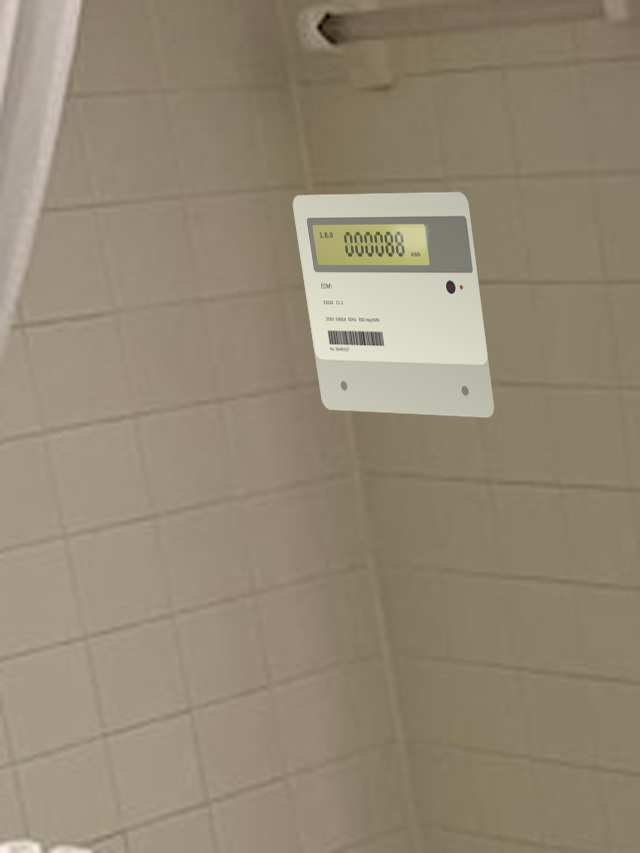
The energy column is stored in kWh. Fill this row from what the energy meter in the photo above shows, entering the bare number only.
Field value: 88
